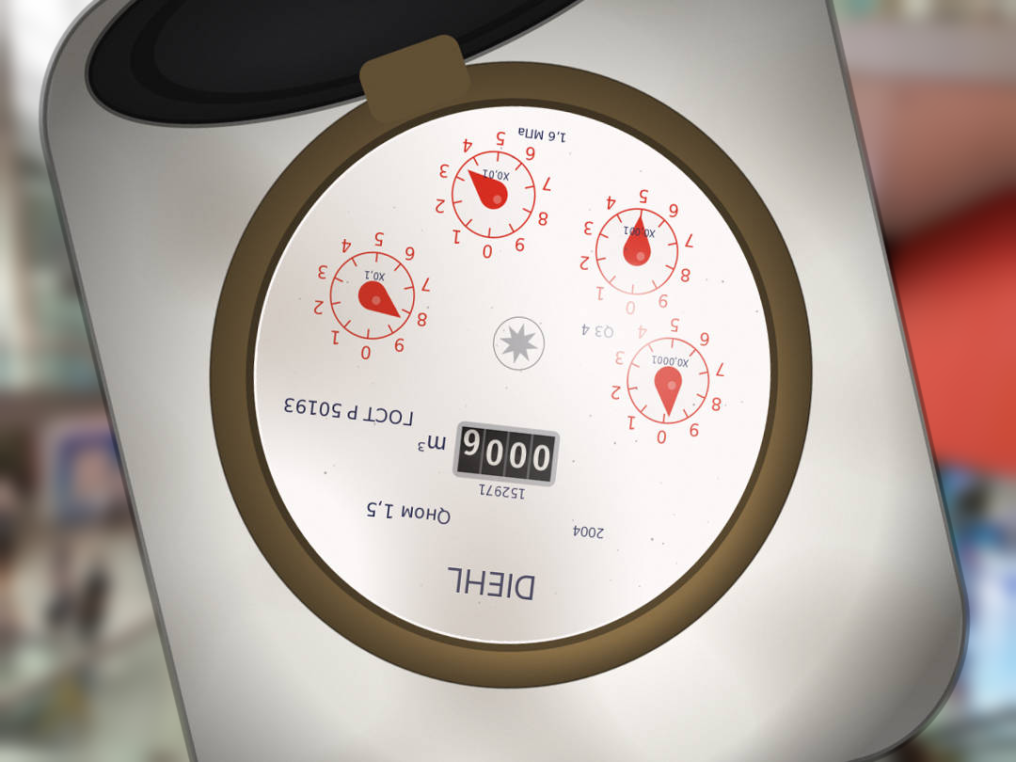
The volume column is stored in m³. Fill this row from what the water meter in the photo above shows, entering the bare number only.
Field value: 5.8349
